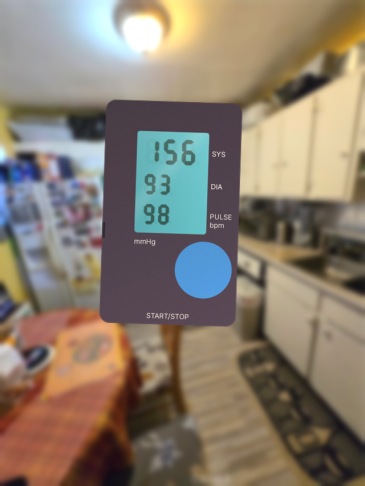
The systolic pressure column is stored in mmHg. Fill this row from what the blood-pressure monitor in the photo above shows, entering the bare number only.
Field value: 156
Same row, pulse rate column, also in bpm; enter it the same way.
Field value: 98
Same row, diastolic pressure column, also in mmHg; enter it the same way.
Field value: 93
